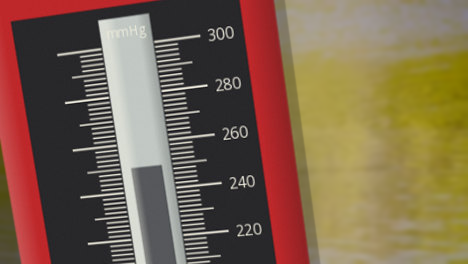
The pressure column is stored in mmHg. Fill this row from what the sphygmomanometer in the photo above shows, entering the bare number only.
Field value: 250
